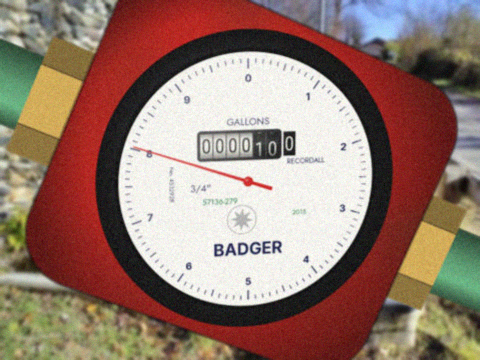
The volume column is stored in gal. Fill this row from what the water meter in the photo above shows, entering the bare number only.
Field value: 98.0
